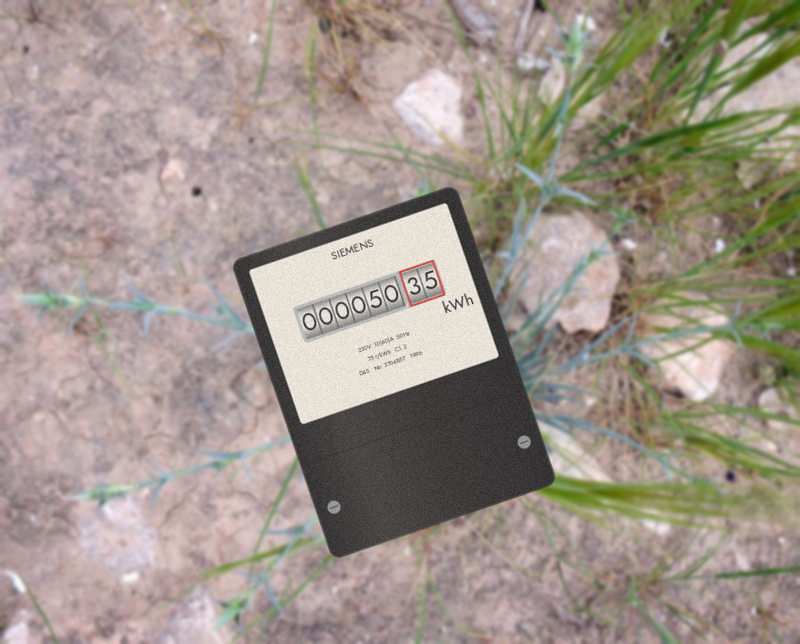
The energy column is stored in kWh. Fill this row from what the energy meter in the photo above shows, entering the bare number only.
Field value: 50.35
